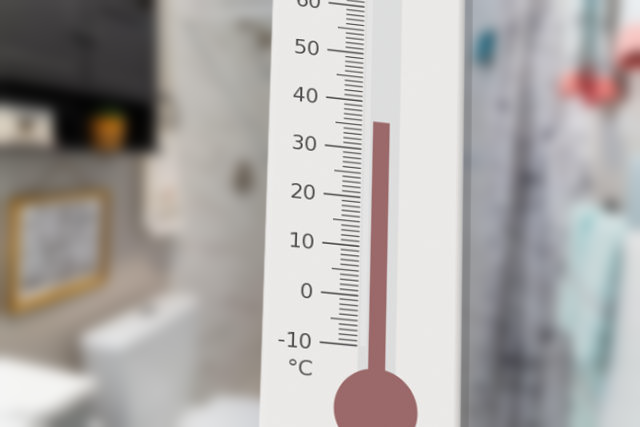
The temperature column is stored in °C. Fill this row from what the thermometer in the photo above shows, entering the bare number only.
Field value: 36
